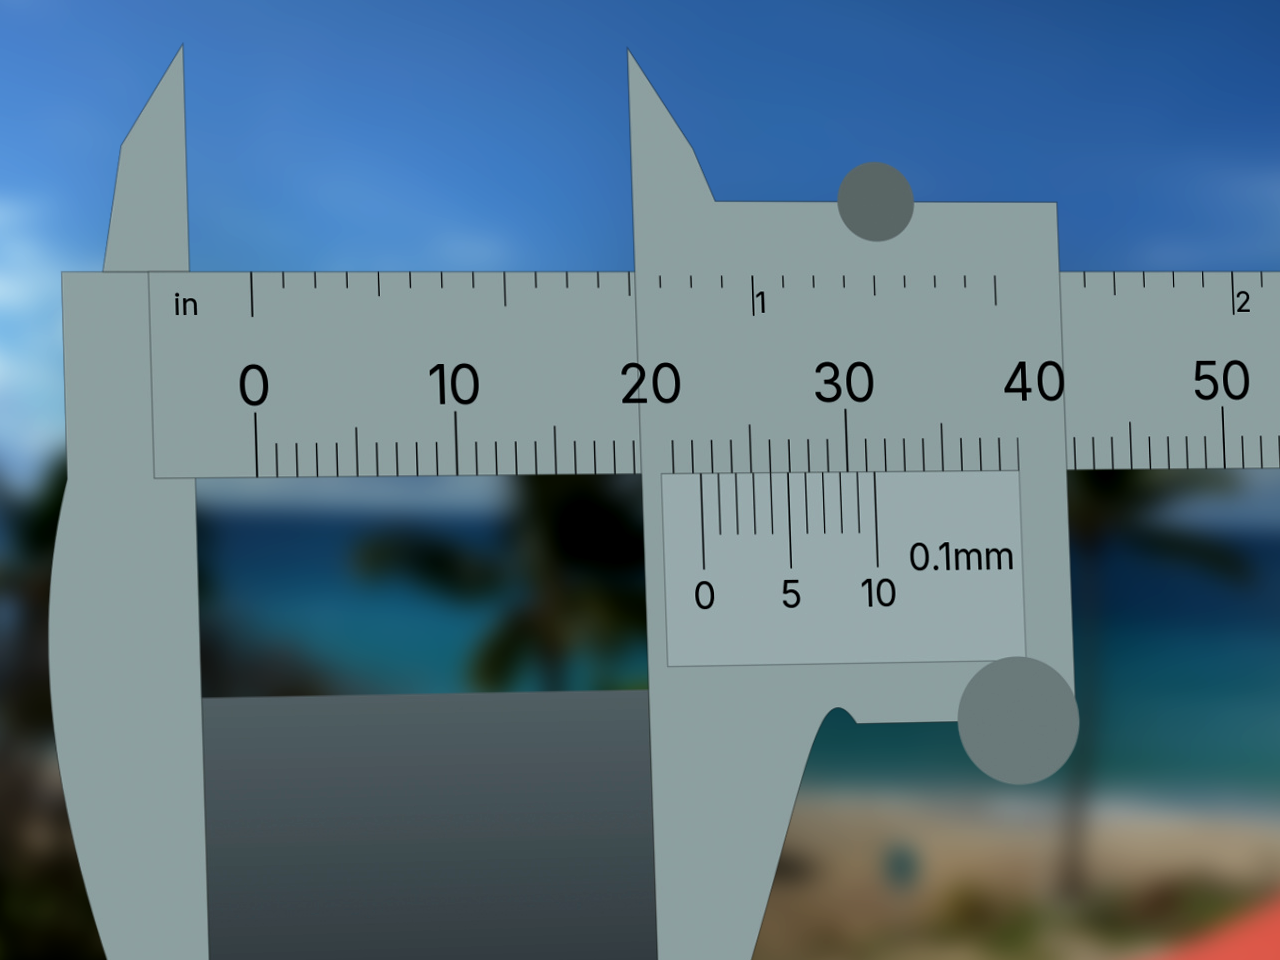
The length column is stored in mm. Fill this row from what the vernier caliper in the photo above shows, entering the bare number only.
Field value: 22.4
